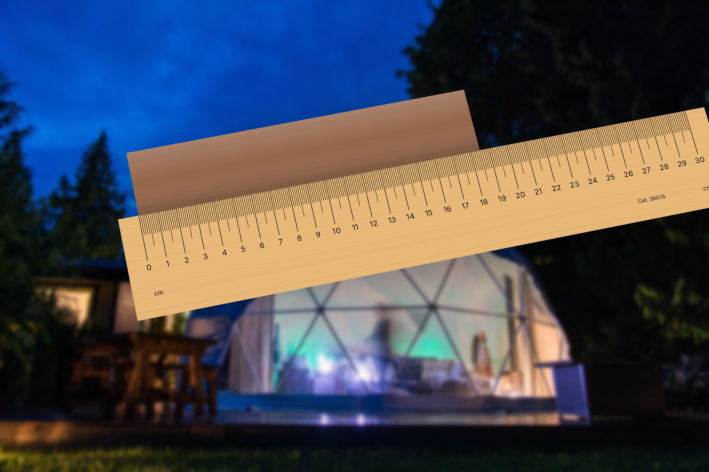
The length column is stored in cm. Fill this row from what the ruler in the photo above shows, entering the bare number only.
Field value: 18.5
